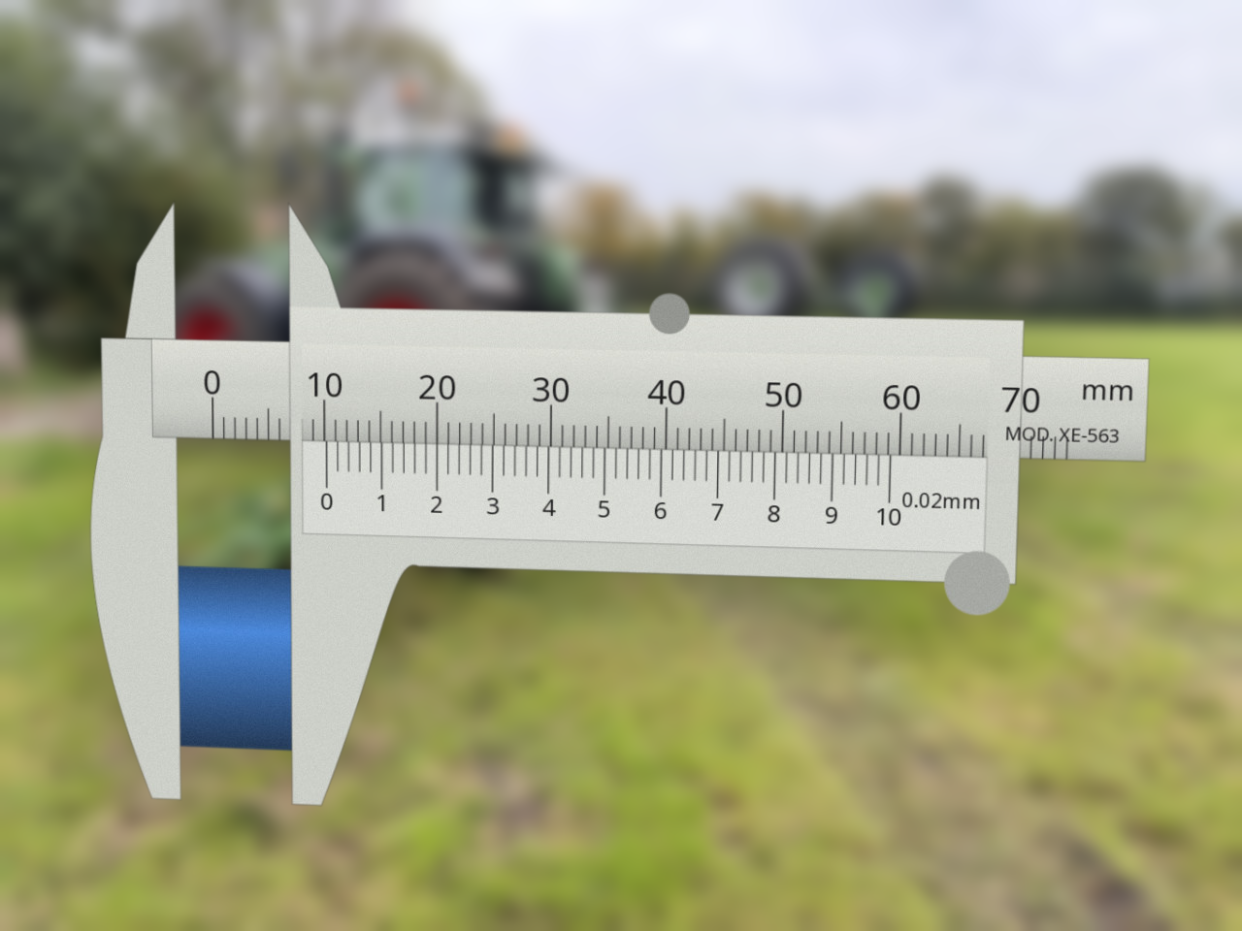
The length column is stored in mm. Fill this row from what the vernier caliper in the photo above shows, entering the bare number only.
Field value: 10.2
